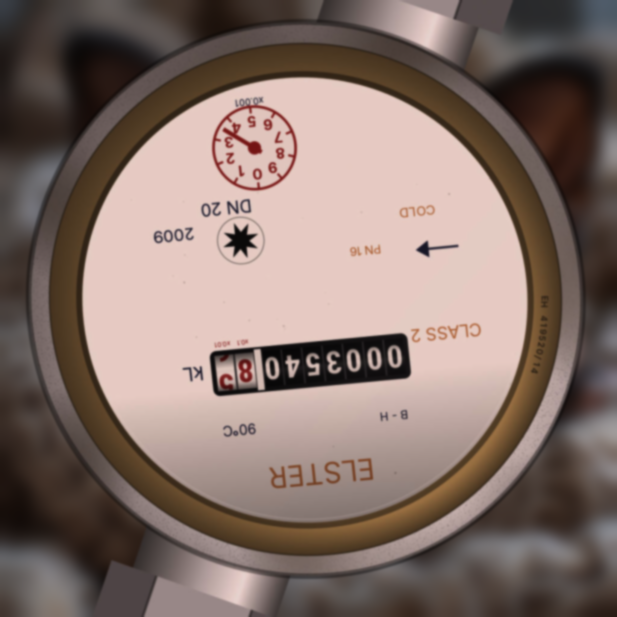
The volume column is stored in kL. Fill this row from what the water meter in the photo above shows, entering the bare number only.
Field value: 3540.853
